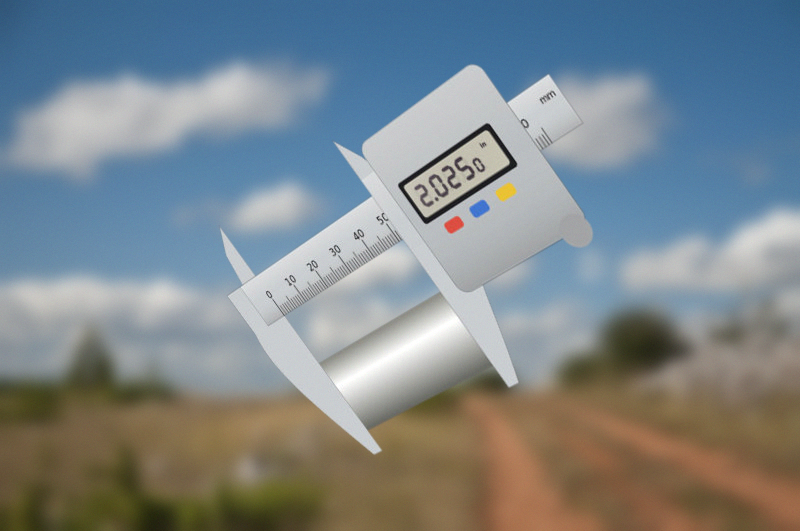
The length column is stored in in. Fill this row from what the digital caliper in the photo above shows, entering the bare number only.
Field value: 2.0250
